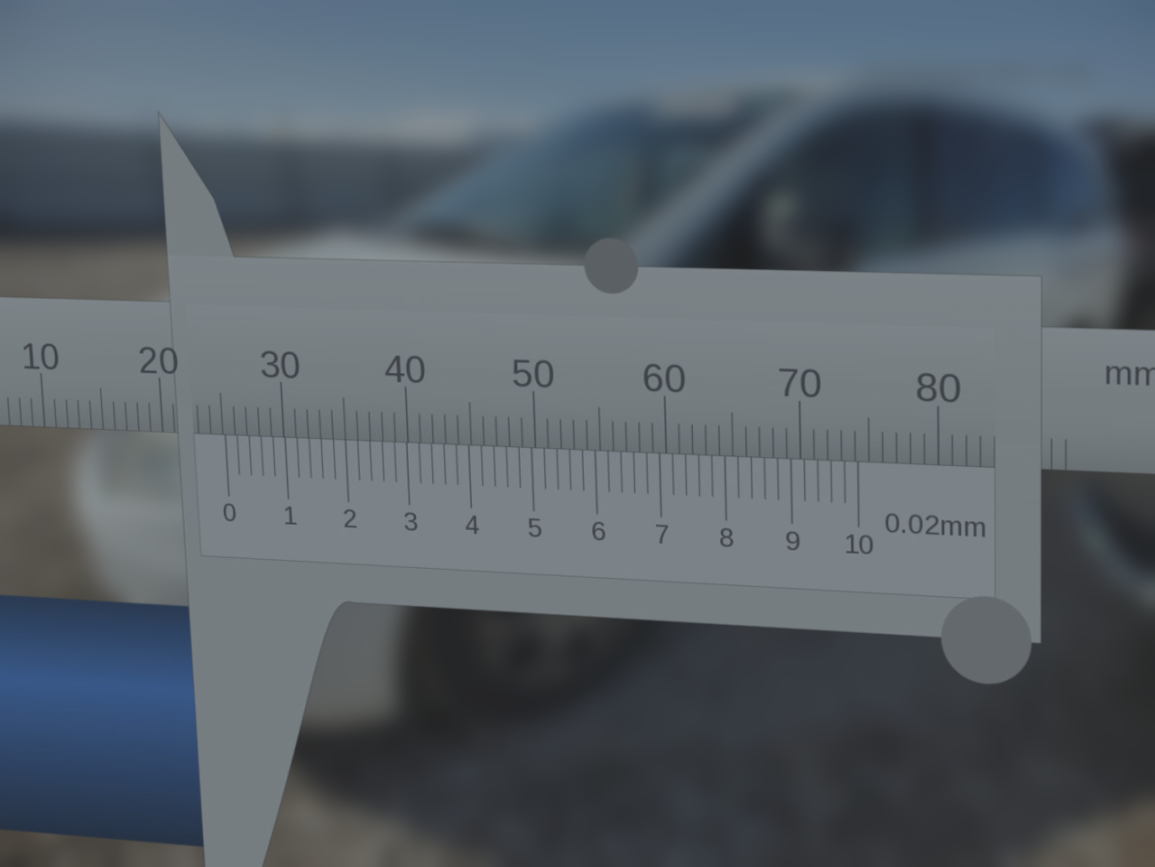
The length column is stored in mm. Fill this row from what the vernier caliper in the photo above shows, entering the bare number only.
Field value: 25.2
